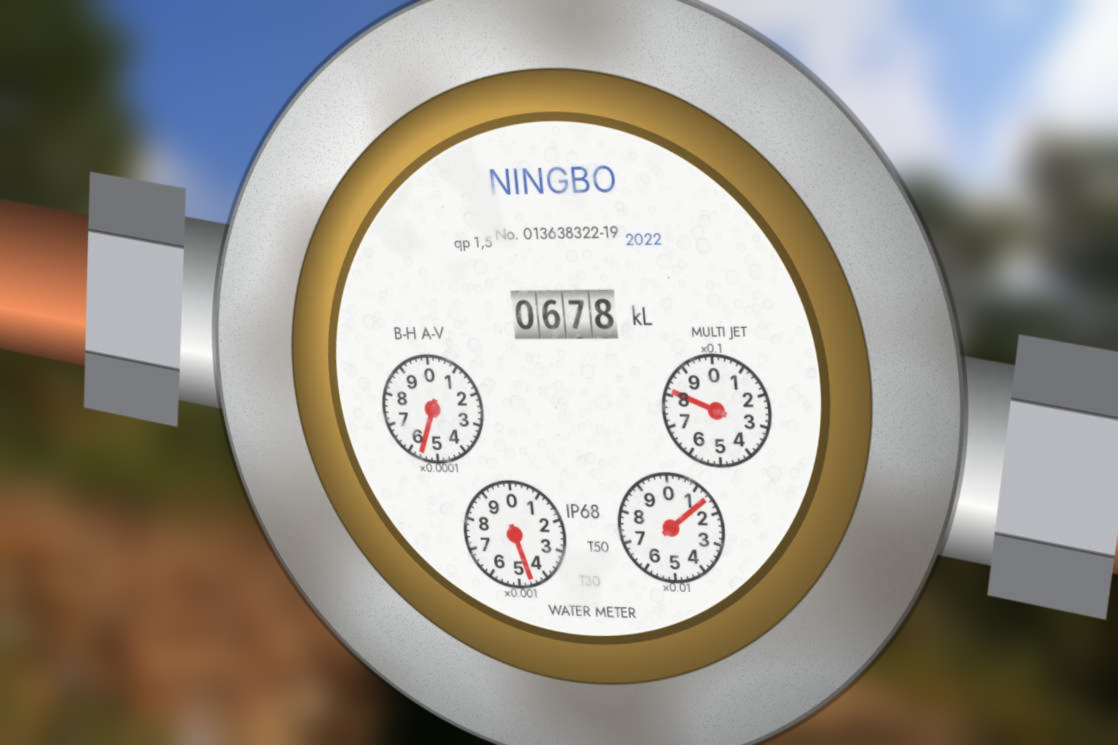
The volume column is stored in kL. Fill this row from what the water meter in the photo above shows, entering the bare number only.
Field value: 678.8145
